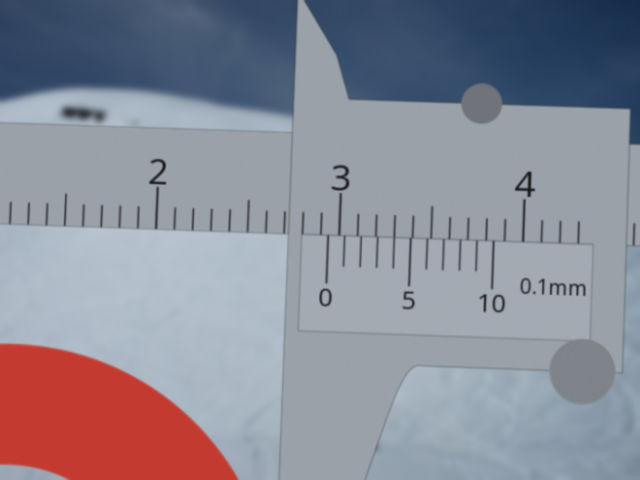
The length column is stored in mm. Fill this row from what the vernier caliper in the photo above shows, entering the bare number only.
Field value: 29.4
